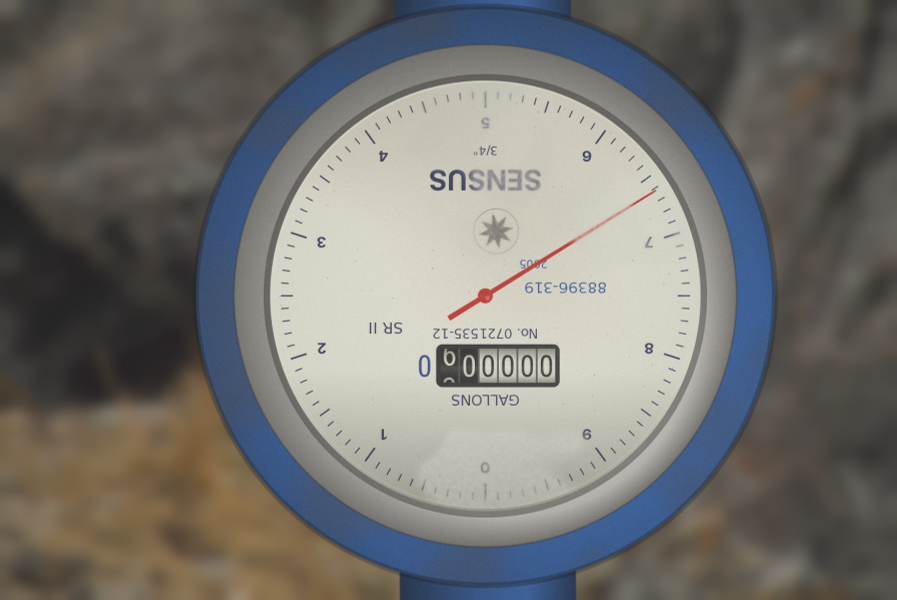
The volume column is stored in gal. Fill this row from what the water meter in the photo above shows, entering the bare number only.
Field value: 86.6
